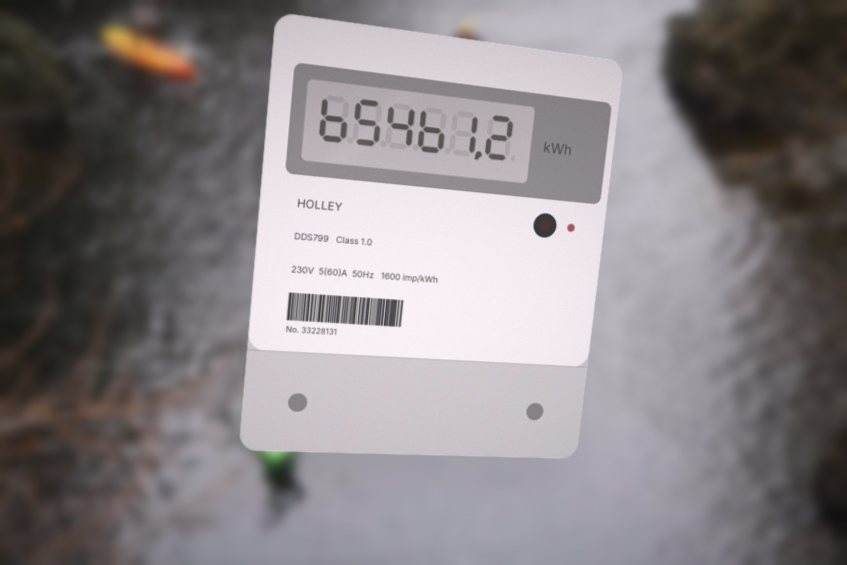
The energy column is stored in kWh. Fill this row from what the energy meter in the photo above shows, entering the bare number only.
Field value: 65461.2
